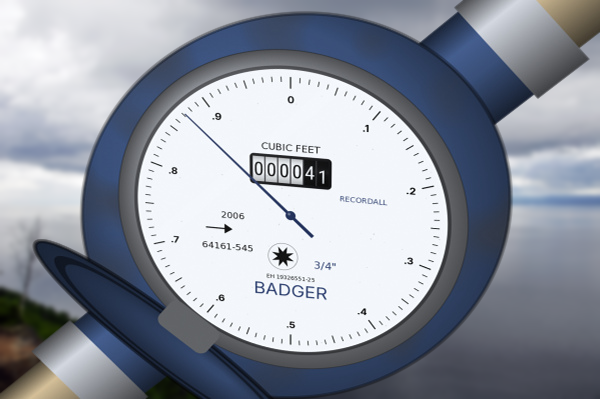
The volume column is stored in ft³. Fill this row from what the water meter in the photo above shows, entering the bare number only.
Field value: 40.87
